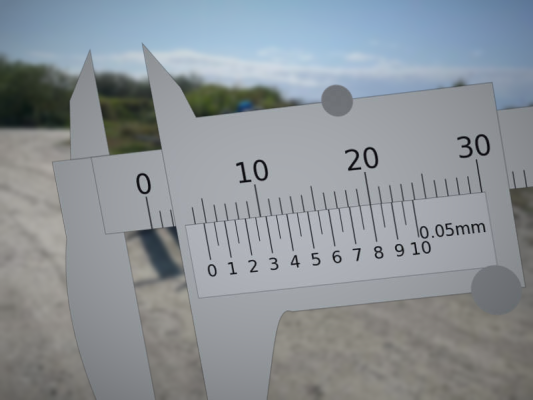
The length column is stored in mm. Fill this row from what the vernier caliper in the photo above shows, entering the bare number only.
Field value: 4.8
